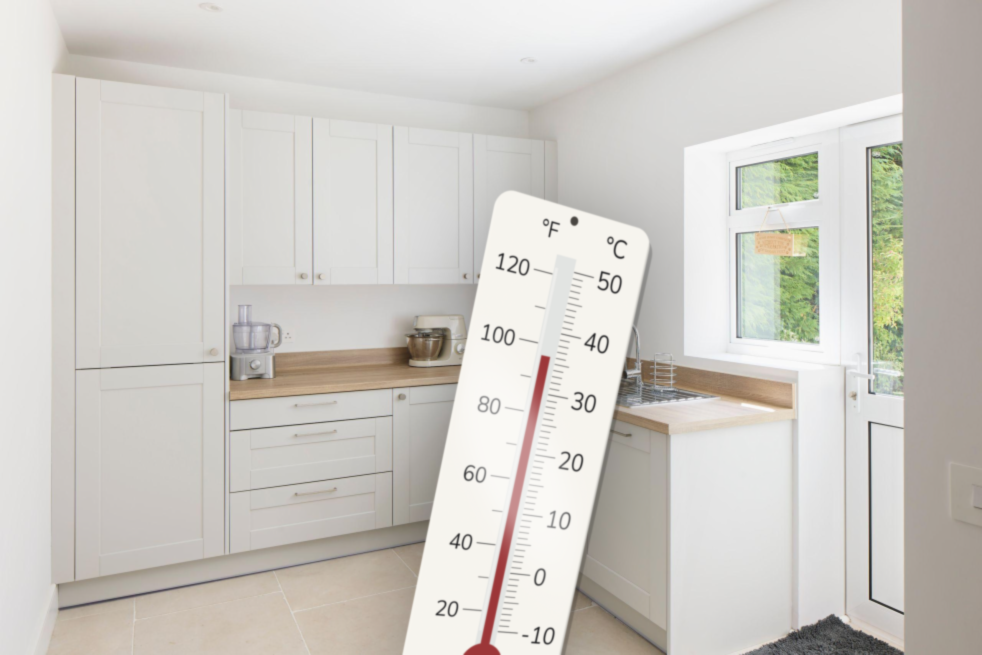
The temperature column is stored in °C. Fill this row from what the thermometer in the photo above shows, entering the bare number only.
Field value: 36
